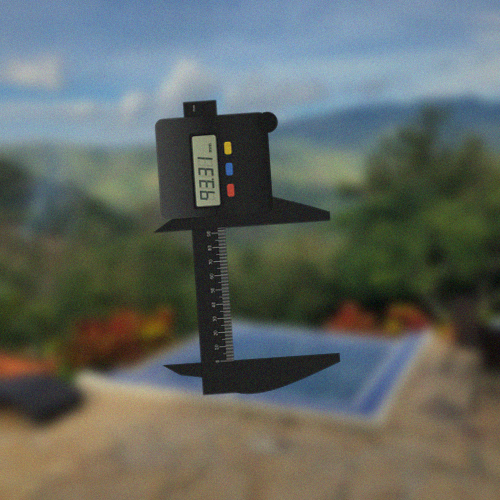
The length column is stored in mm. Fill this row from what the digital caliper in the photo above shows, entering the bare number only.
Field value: 93.31
